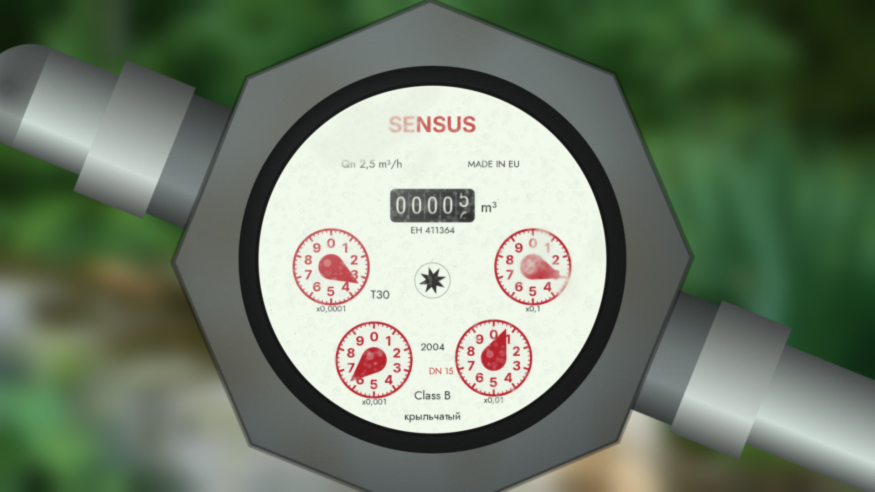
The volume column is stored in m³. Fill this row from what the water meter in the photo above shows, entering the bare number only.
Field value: 5.3063
